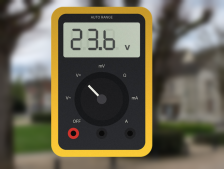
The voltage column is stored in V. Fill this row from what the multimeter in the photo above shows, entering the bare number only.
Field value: 23.6
